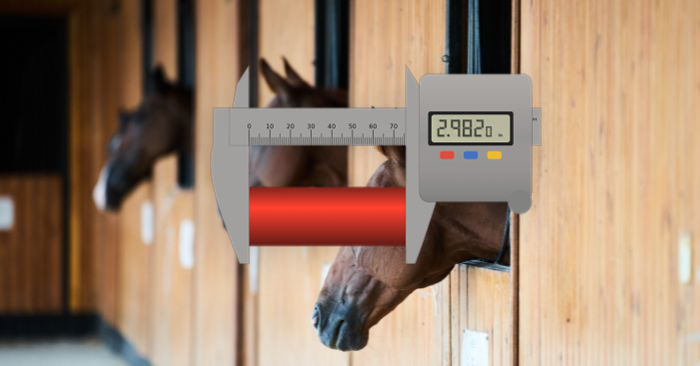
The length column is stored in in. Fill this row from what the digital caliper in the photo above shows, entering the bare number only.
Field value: 2.9820
